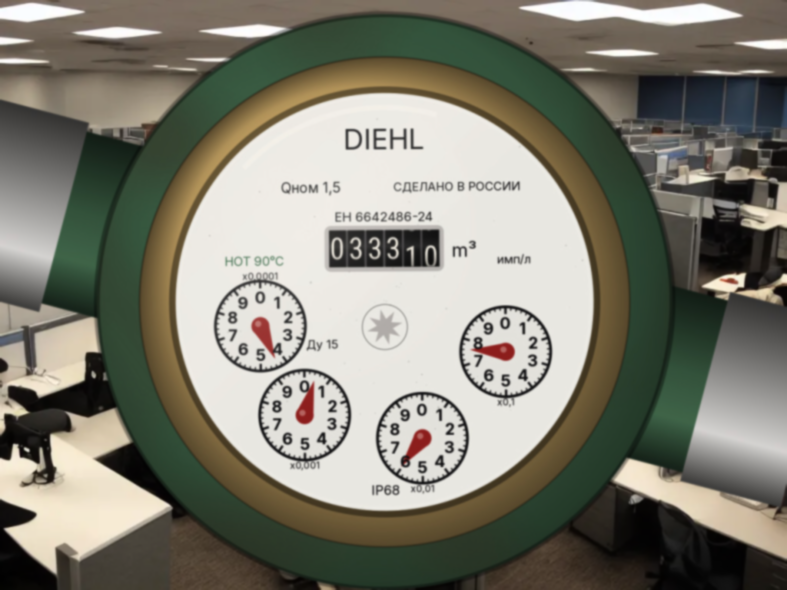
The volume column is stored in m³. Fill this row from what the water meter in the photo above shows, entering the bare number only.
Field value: 33309.7604
